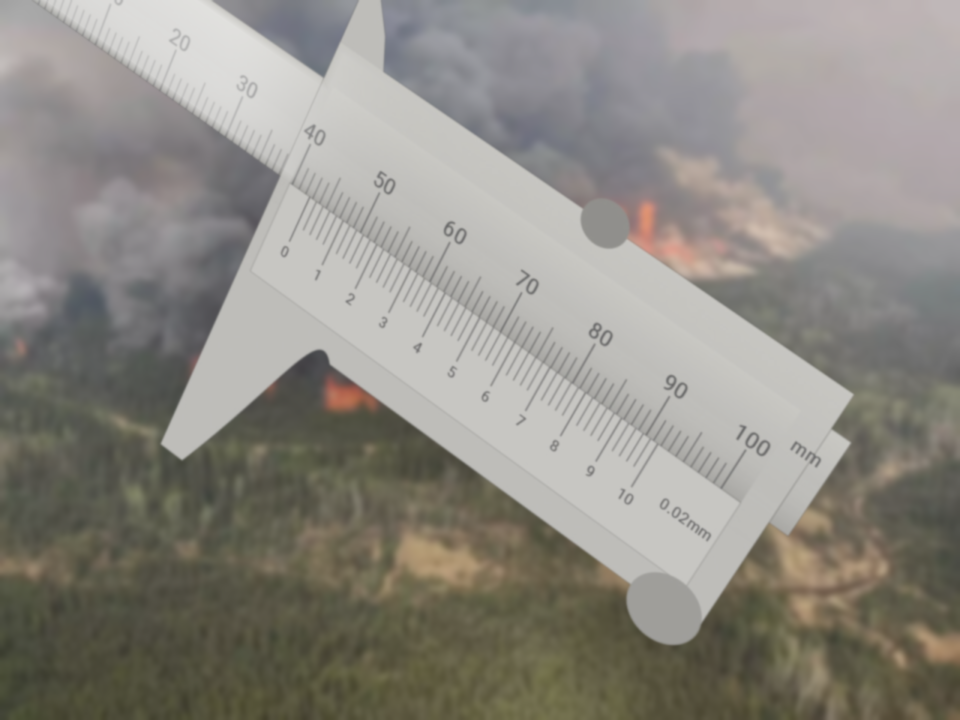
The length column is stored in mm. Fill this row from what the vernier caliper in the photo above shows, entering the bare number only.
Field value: 42.6
